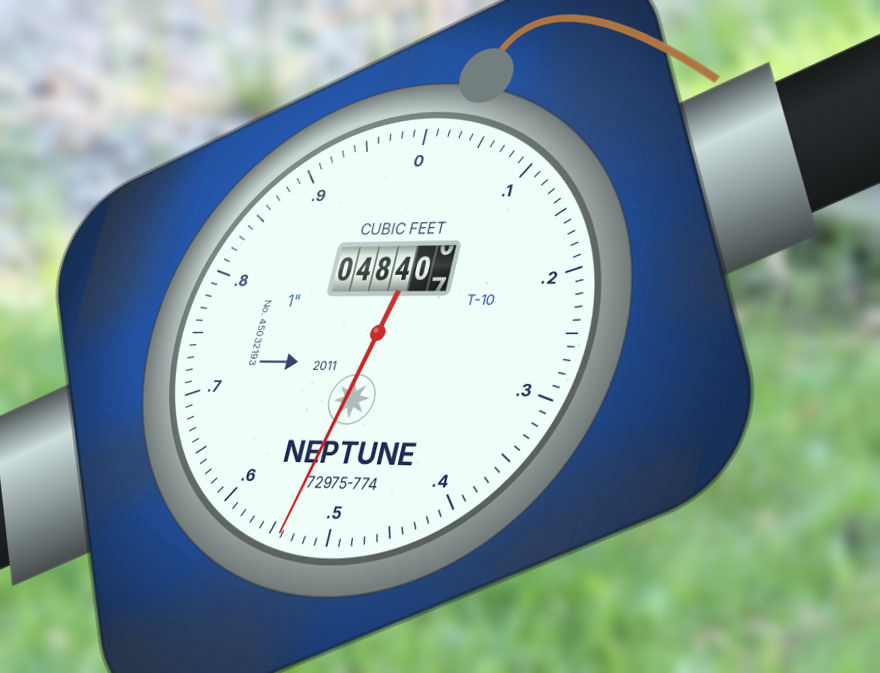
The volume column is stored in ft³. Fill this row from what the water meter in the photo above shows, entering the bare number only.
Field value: 48406.54
